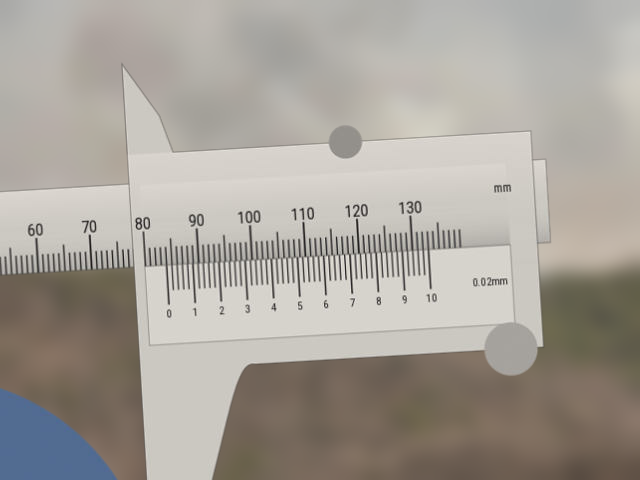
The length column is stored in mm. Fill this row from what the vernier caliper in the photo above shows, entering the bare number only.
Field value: 84.0
